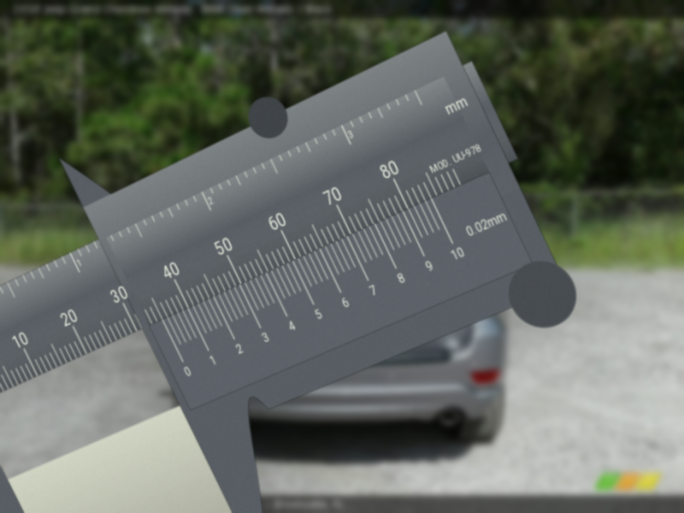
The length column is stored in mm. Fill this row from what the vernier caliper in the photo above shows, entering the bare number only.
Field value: 35.0
